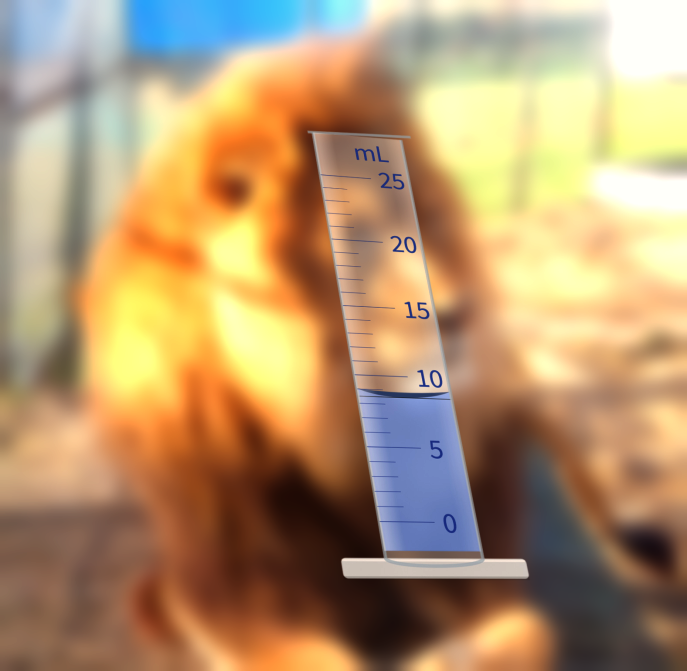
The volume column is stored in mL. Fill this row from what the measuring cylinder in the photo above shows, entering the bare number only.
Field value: 8.5
